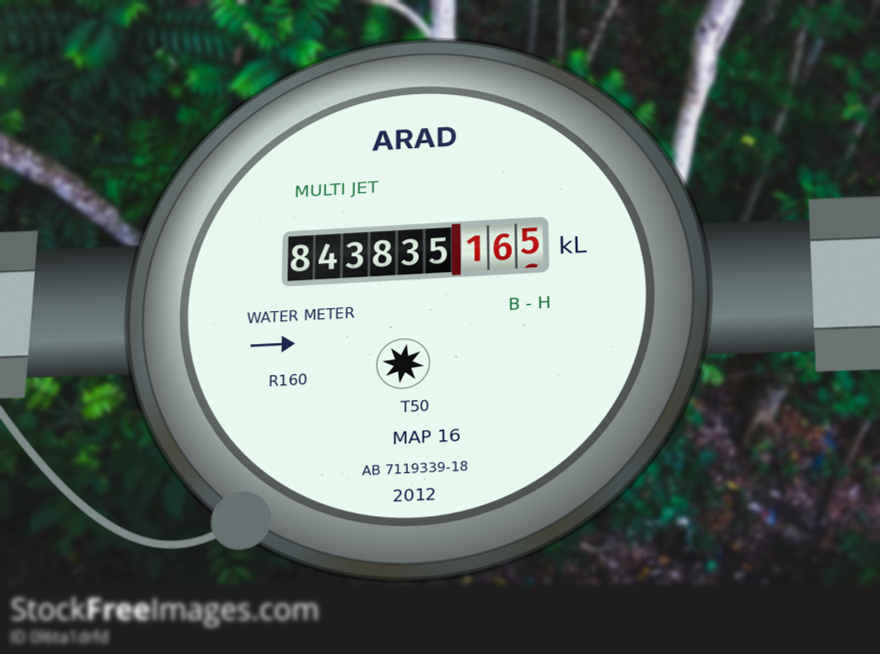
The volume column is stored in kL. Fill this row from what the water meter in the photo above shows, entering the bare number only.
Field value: 843835.165
